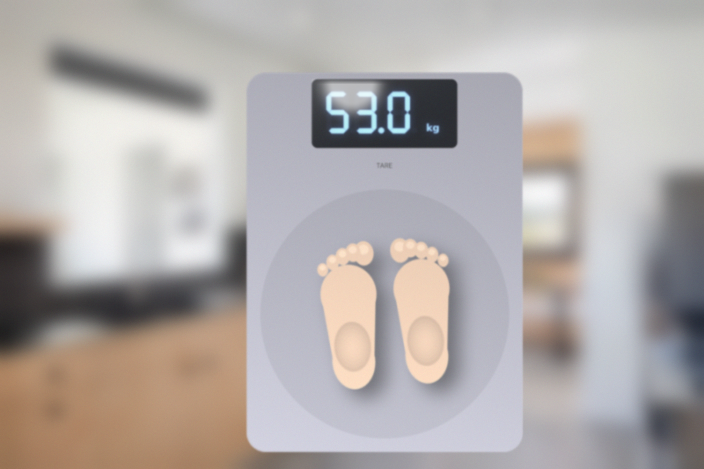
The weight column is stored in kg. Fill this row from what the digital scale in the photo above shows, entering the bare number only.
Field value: 53.0
